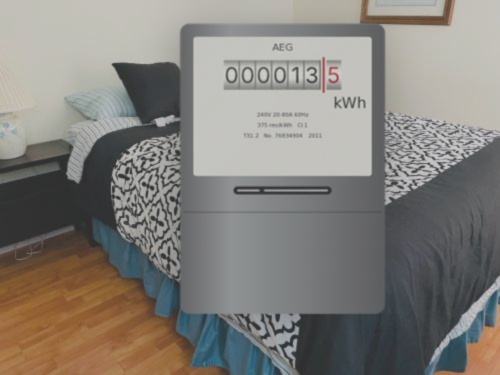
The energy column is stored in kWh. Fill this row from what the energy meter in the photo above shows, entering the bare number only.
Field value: 13.5
